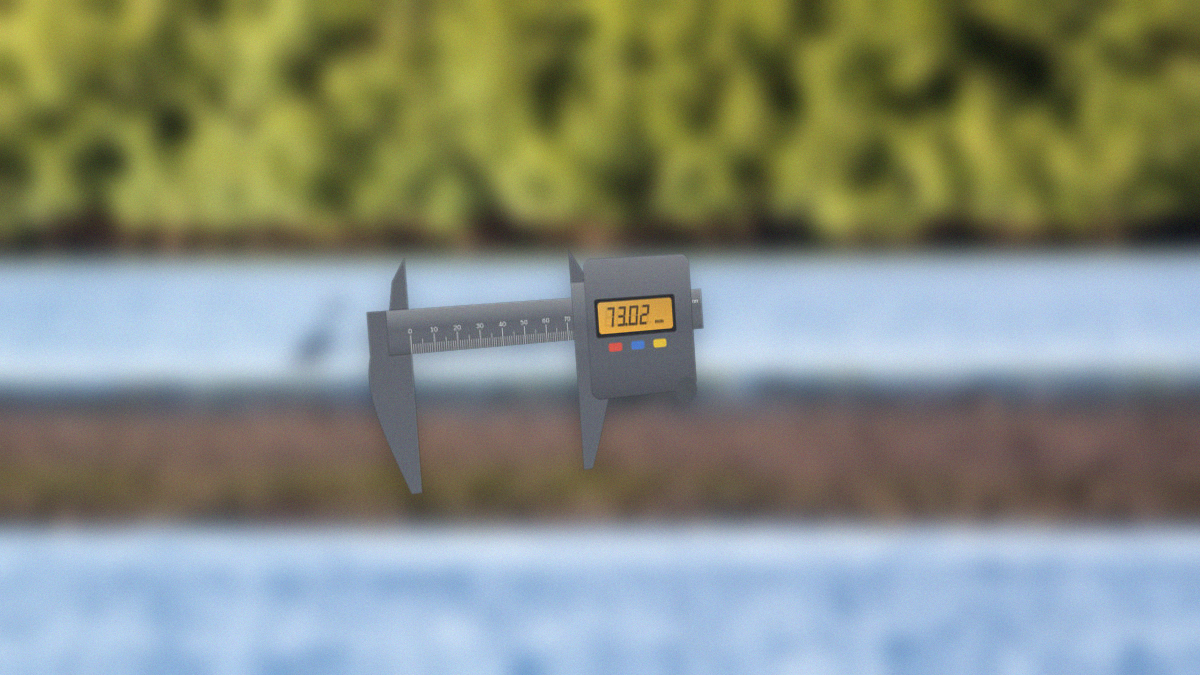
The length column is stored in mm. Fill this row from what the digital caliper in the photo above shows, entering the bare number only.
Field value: 73.02
